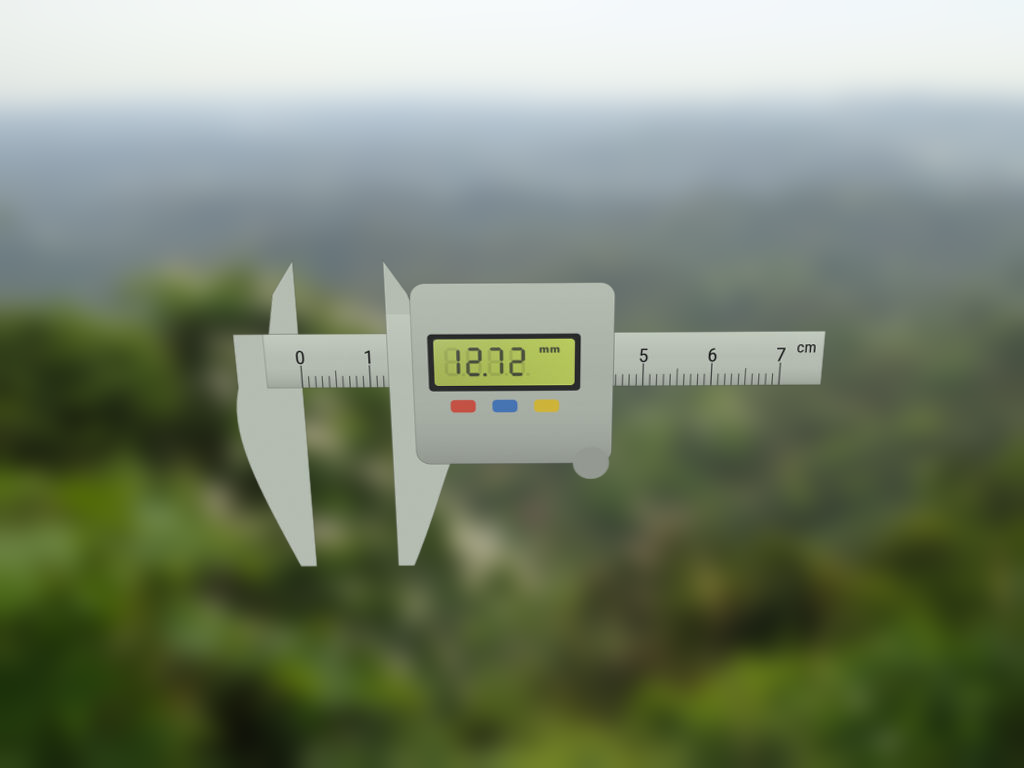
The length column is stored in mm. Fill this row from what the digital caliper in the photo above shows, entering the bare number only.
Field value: 12.72
